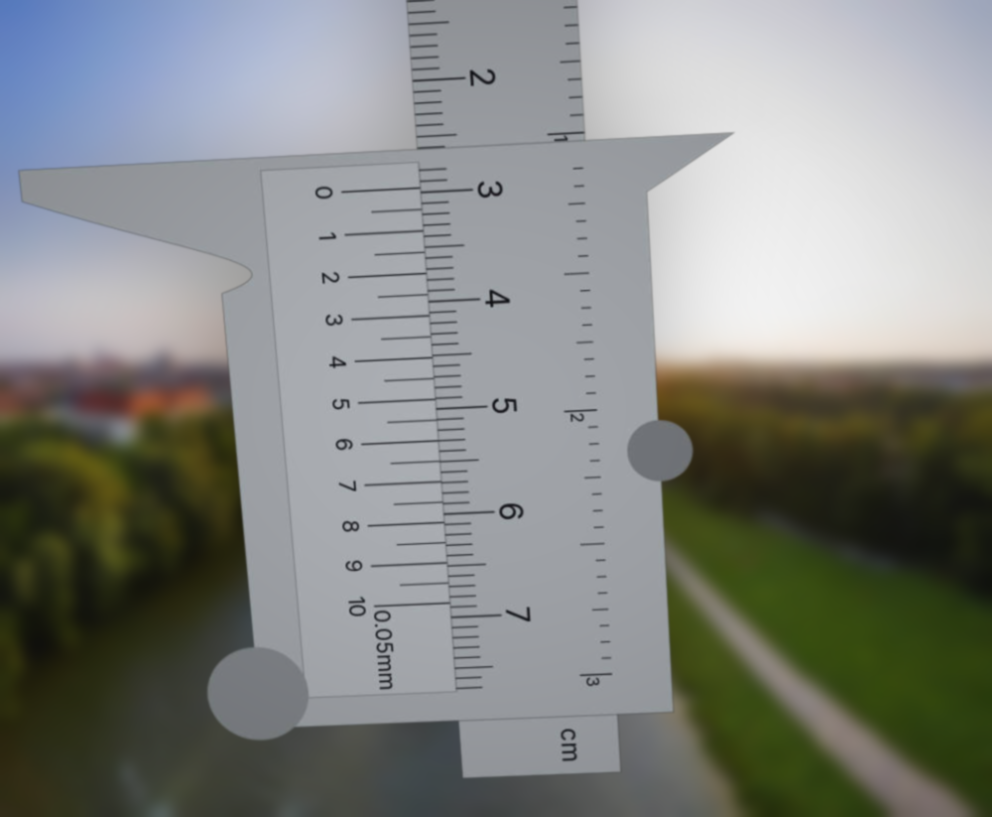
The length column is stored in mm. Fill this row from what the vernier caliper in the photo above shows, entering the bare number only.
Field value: 29.6
